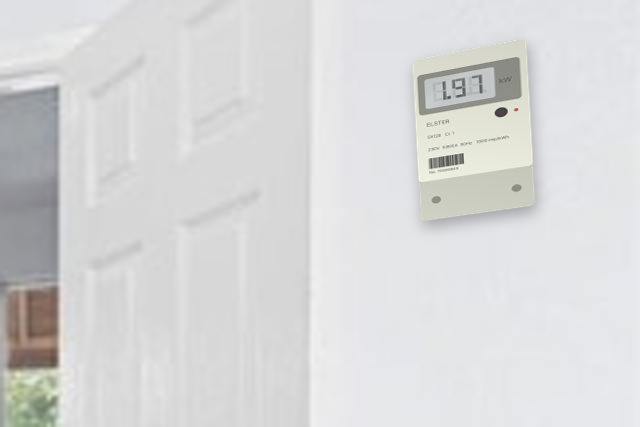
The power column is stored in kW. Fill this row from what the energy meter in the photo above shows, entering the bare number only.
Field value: 1.97
